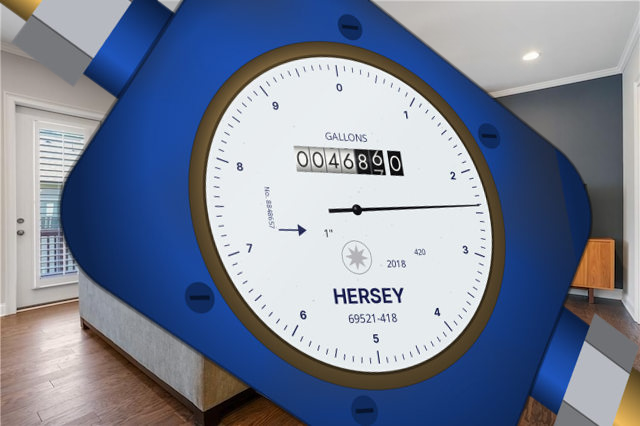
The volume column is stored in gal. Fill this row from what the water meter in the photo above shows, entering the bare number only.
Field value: 46862.4
